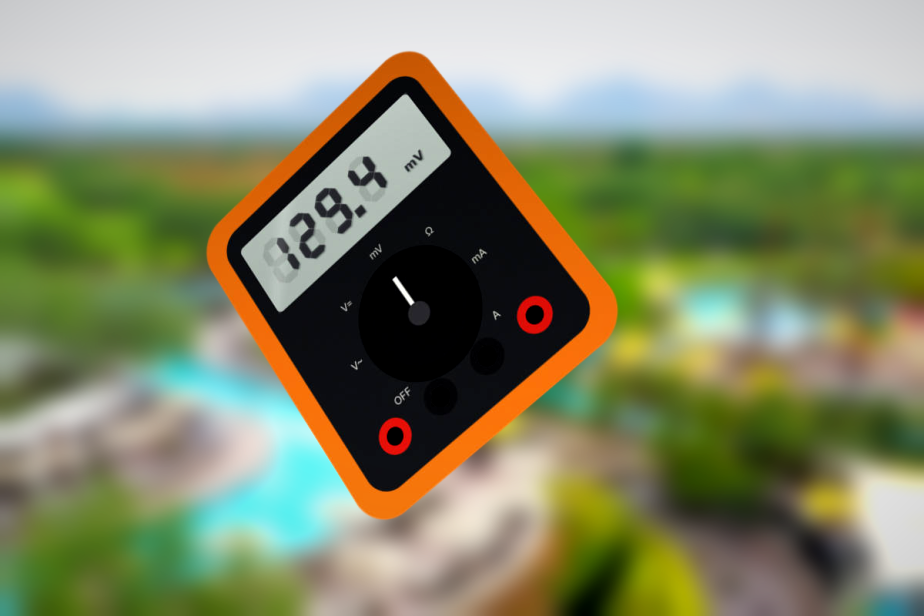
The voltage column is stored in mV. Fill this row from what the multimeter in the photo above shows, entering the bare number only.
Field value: 129.4
